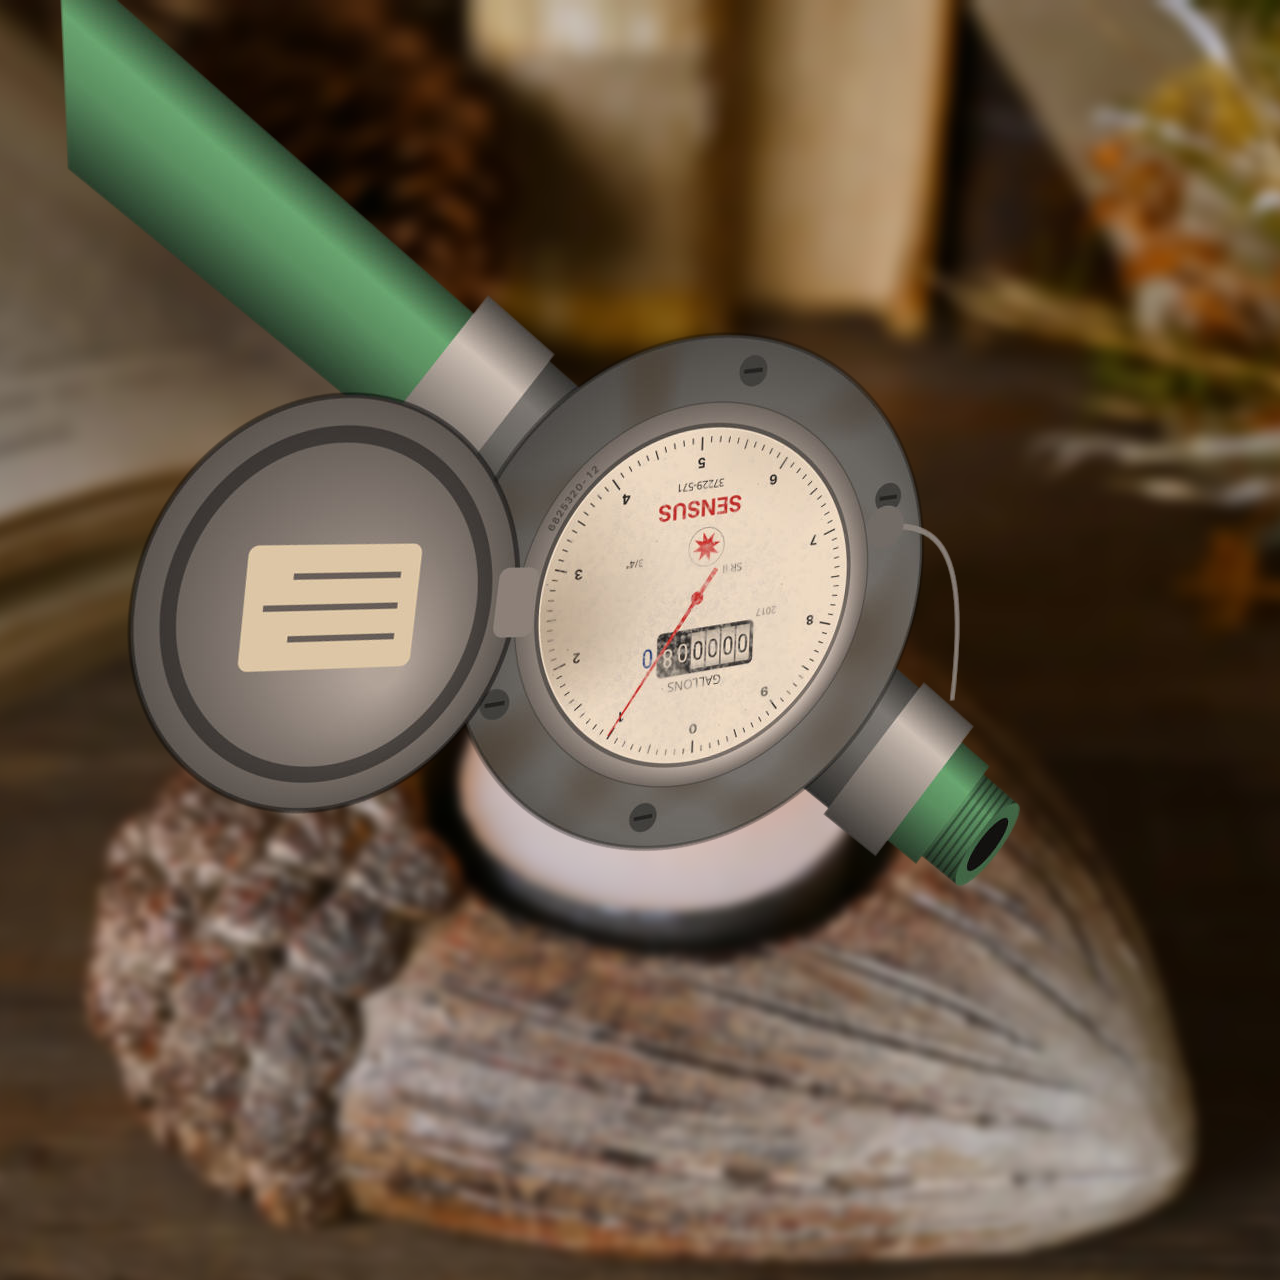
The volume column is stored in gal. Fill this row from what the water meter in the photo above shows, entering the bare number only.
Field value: 81.0
